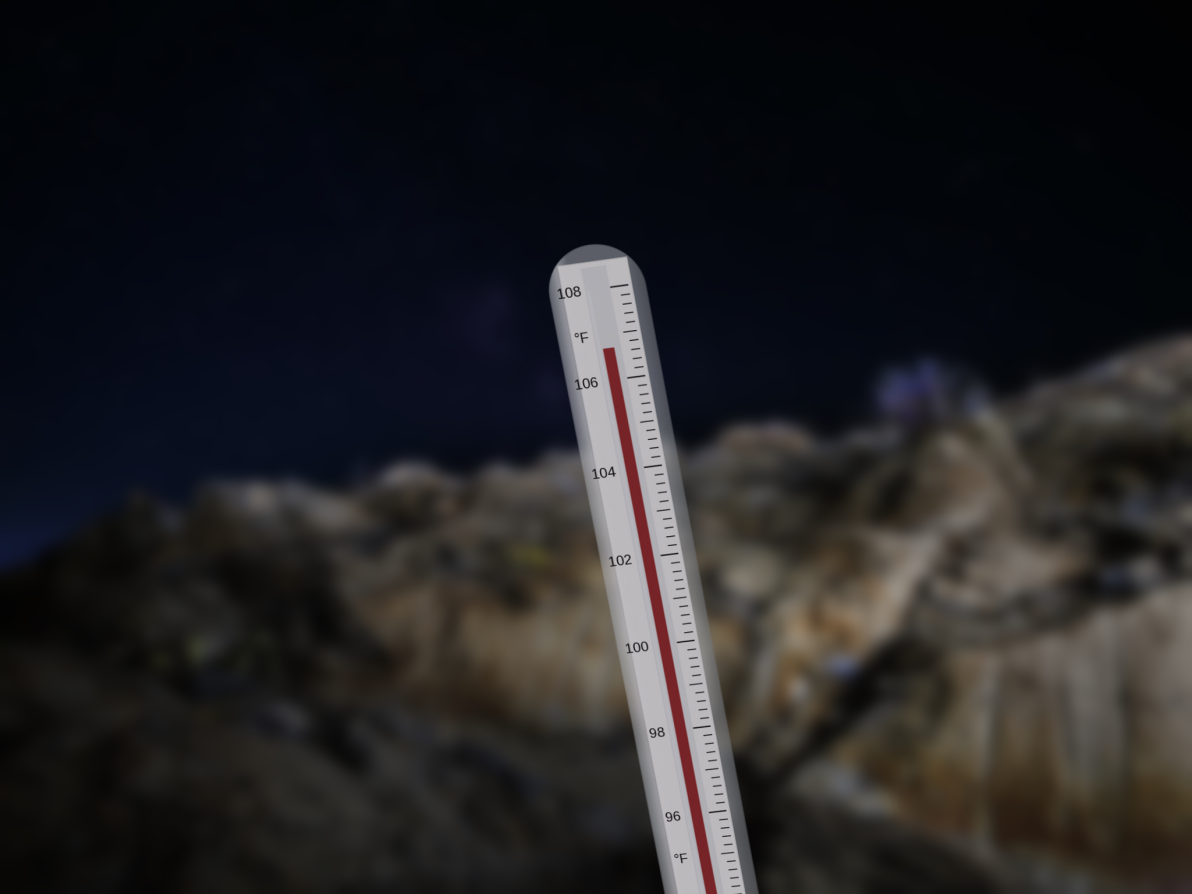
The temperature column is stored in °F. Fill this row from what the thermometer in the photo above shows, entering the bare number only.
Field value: 106.7
